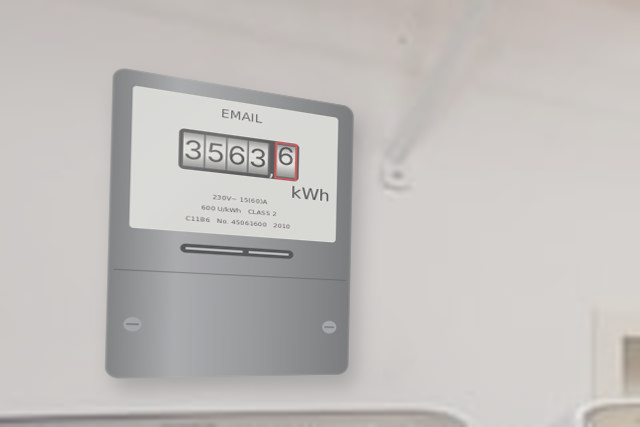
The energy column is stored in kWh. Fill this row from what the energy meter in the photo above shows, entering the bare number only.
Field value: 3563.6
